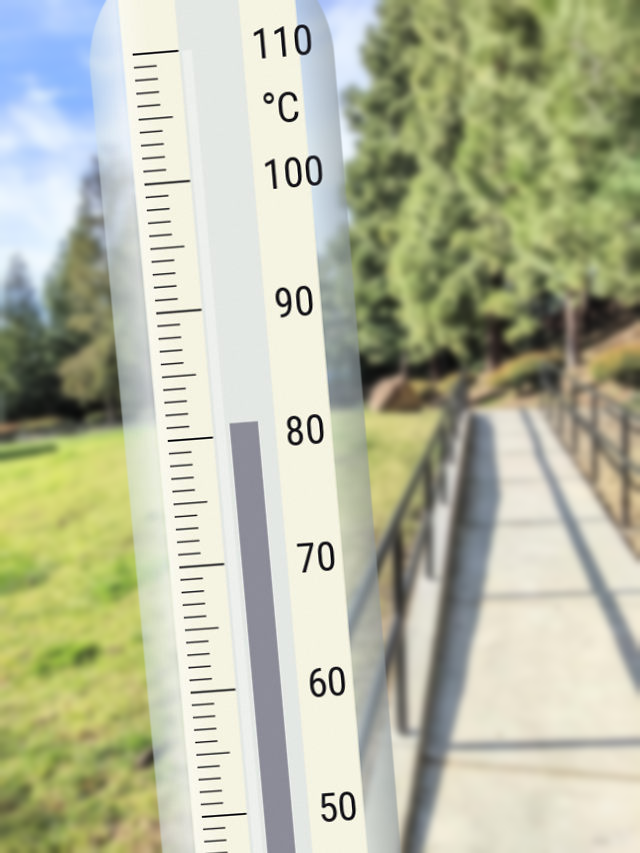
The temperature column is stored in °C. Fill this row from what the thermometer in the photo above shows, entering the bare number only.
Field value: 81
